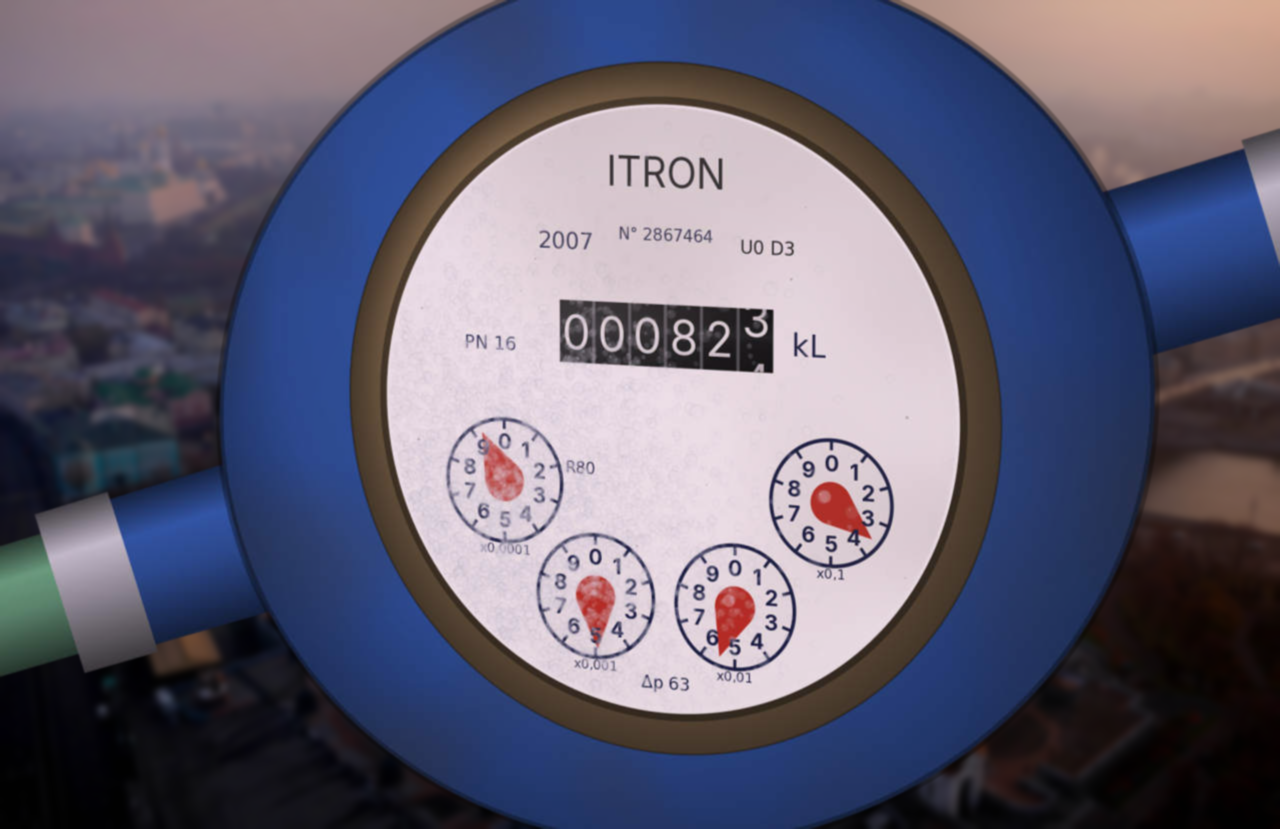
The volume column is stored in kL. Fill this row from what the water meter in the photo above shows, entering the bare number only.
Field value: 823.3549
